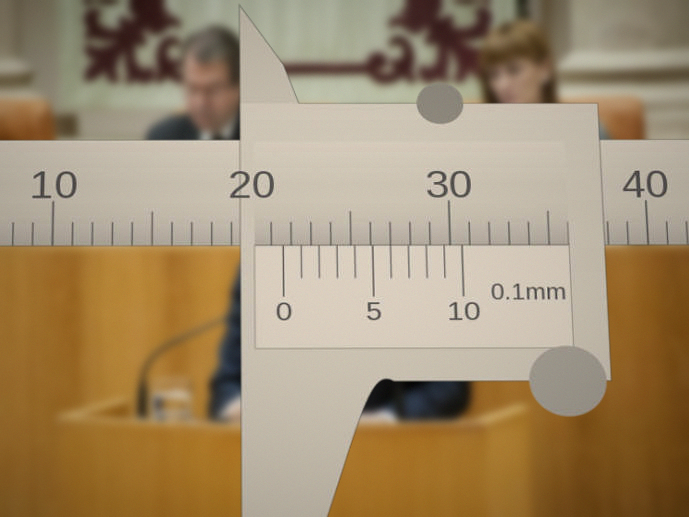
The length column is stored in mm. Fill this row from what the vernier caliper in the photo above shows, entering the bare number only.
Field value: 21.6
